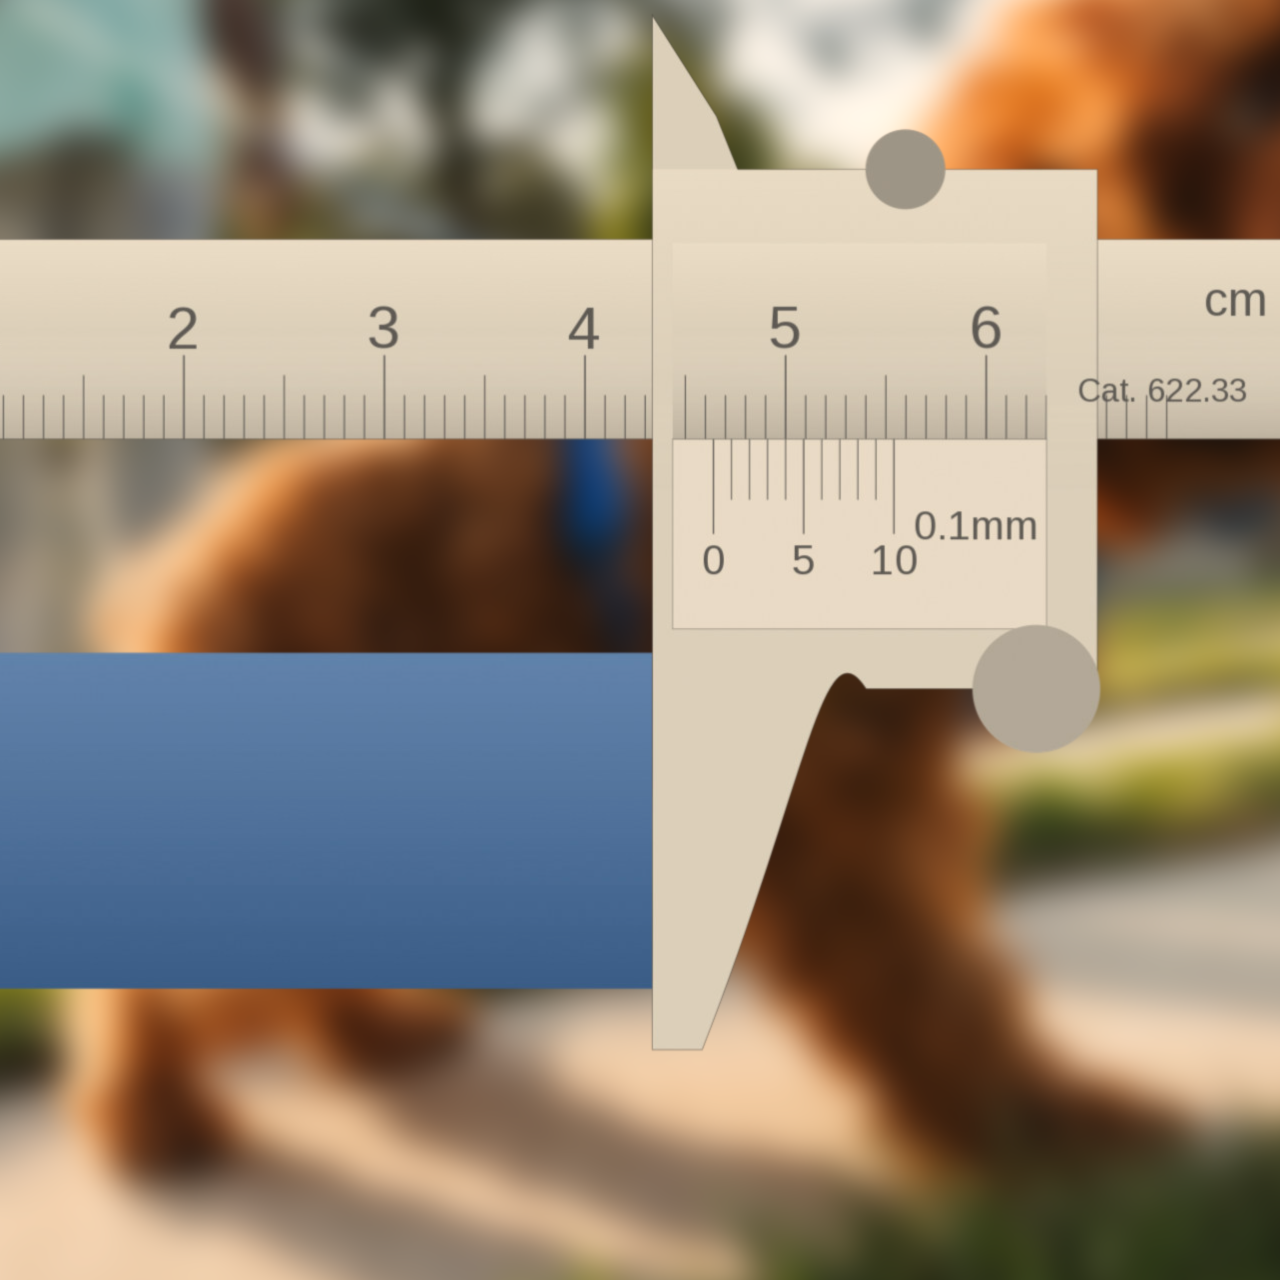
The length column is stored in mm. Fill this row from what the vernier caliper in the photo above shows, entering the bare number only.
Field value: 46.4
